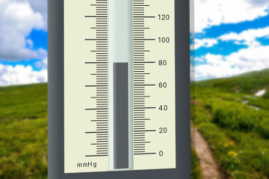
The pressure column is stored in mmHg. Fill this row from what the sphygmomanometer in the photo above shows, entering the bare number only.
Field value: 80
